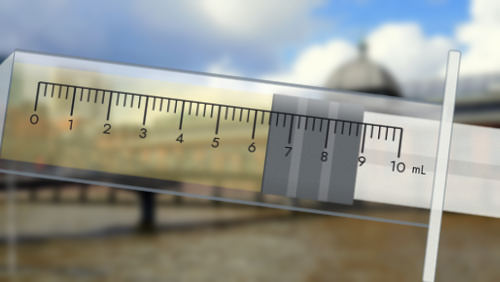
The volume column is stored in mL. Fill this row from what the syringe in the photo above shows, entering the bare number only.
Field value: 6.4
